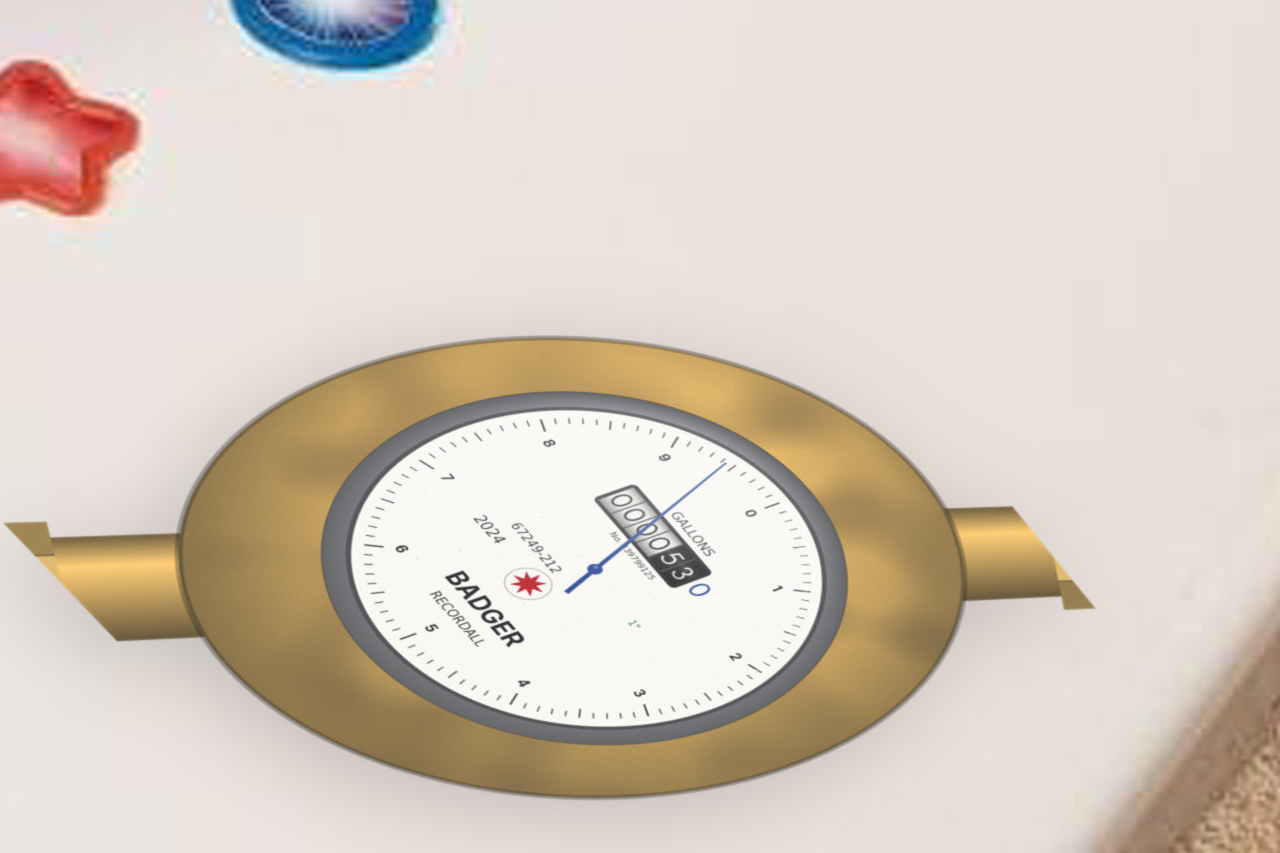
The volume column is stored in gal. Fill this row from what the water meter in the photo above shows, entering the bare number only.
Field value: 529.4
